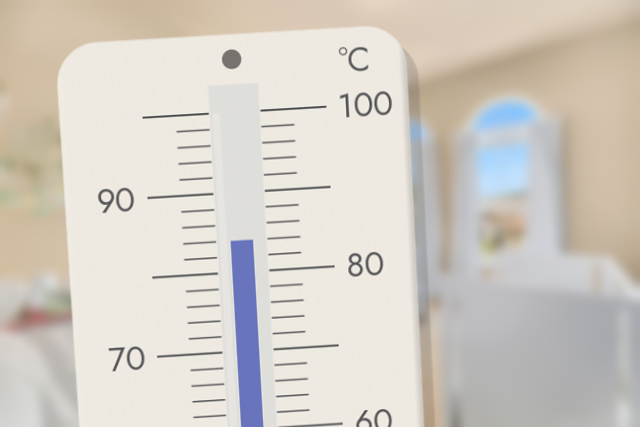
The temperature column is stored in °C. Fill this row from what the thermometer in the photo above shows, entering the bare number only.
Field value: 84
